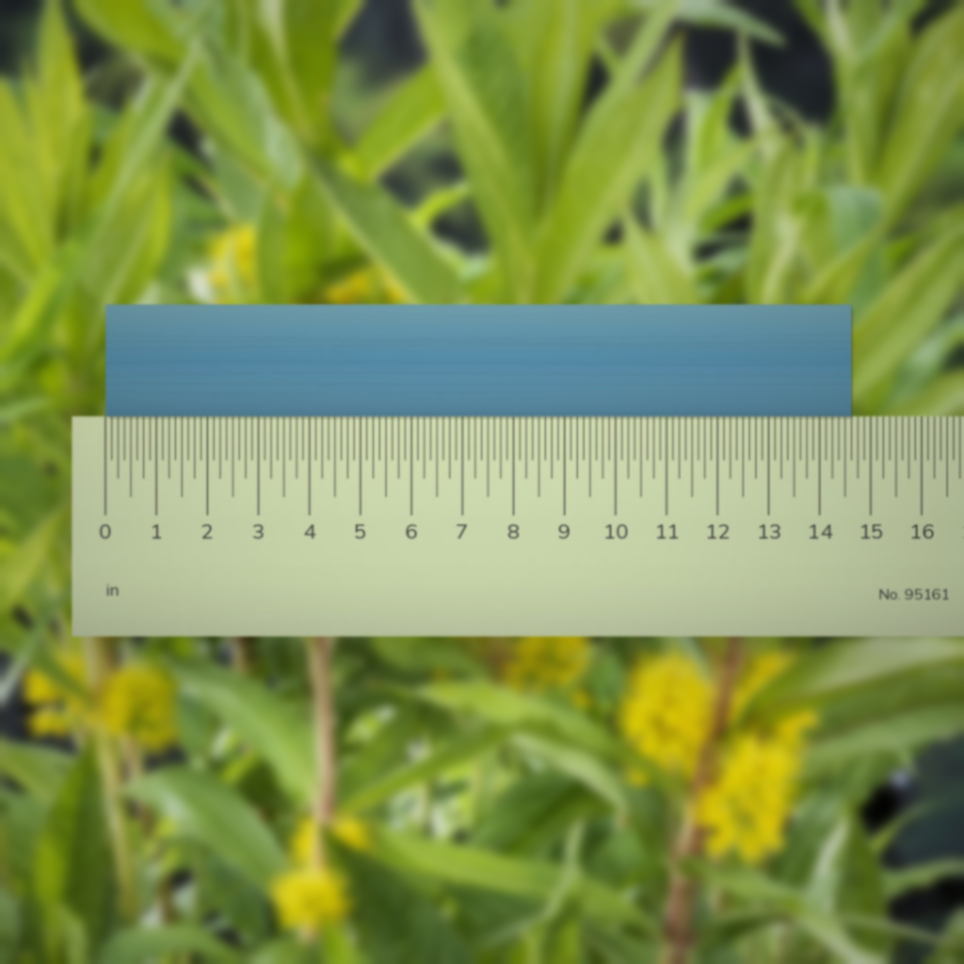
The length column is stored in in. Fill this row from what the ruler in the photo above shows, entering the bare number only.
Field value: 14.625
